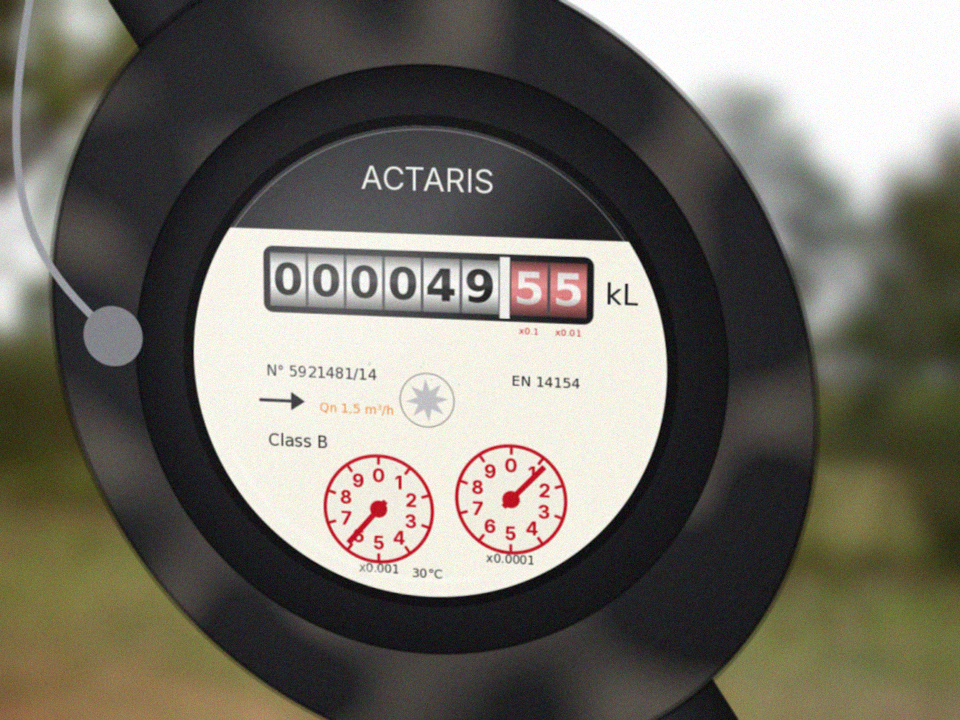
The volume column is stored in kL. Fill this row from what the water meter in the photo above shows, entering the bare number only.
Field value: 49.5561
